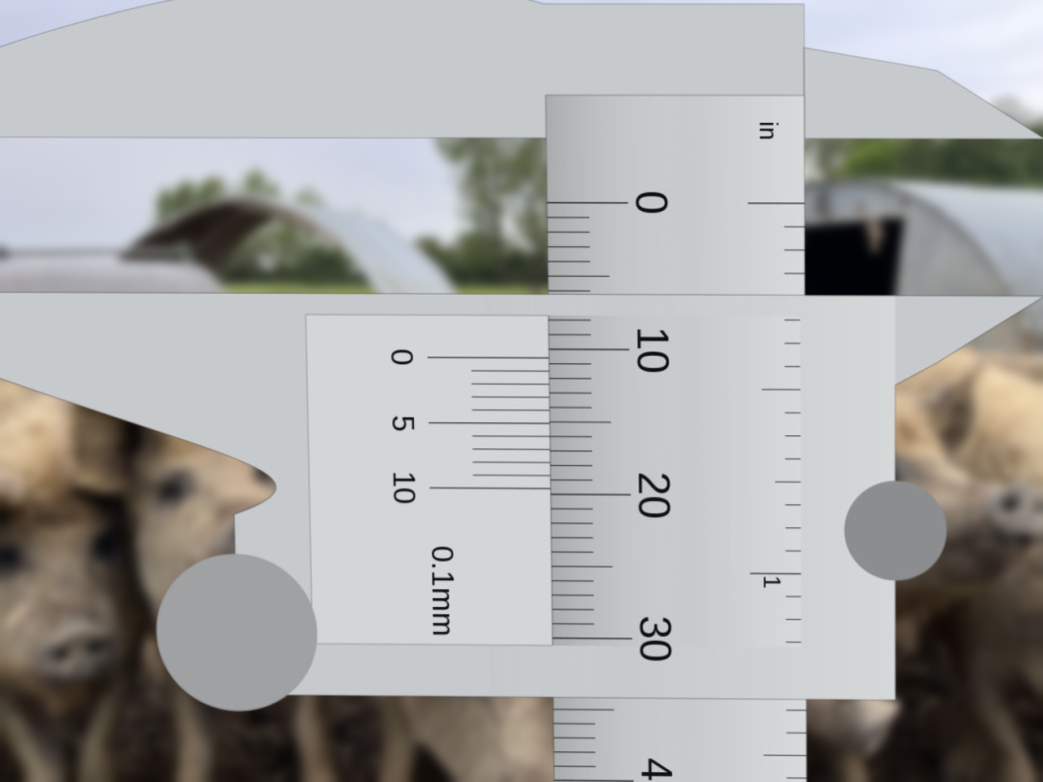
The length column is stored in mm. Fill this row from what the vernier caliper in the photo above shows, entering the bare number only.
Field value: 10.6
